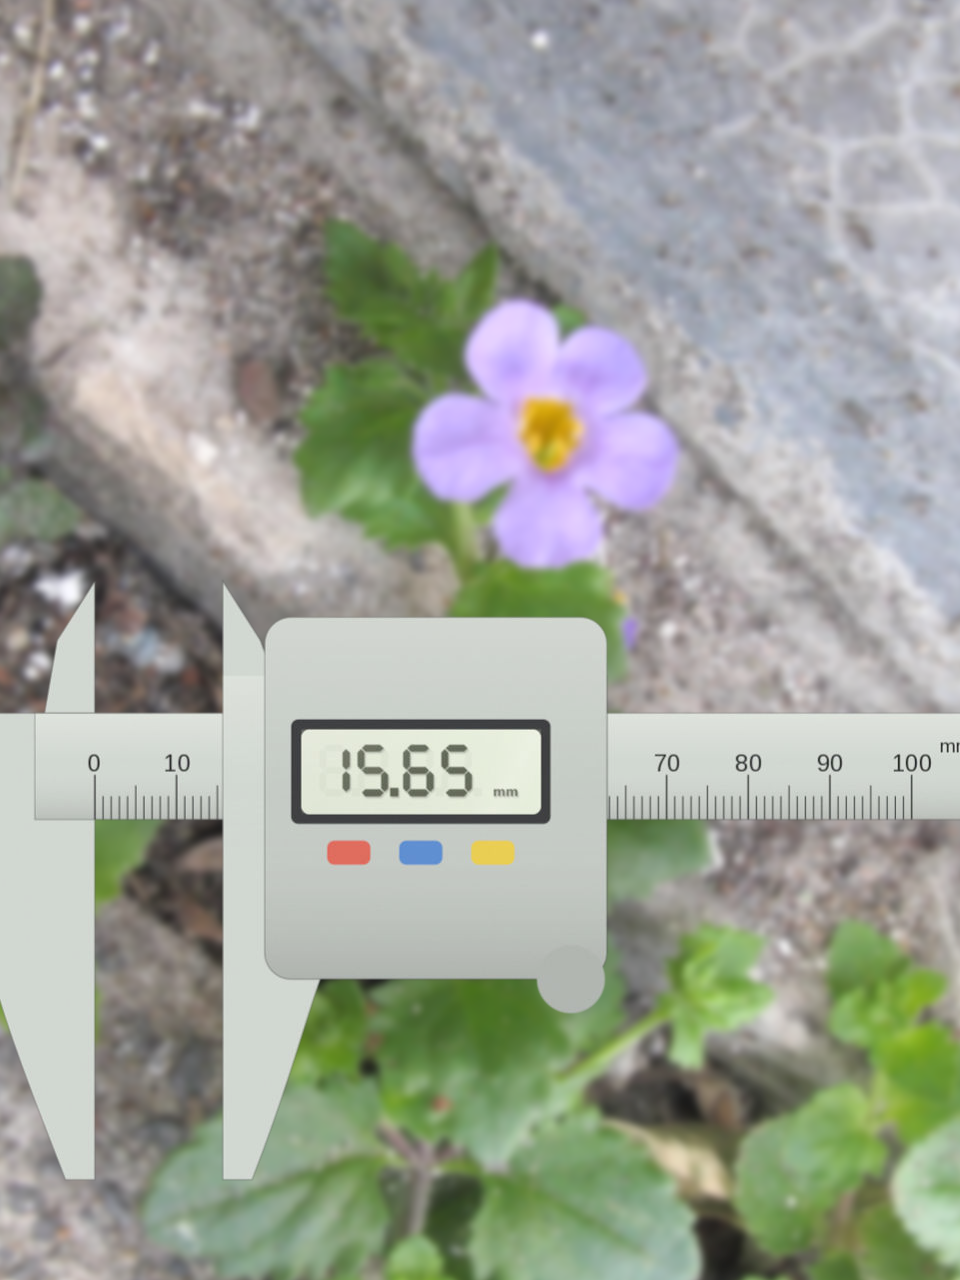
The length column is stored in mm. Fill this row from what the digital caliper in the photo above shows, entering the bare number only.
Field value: 15.65
